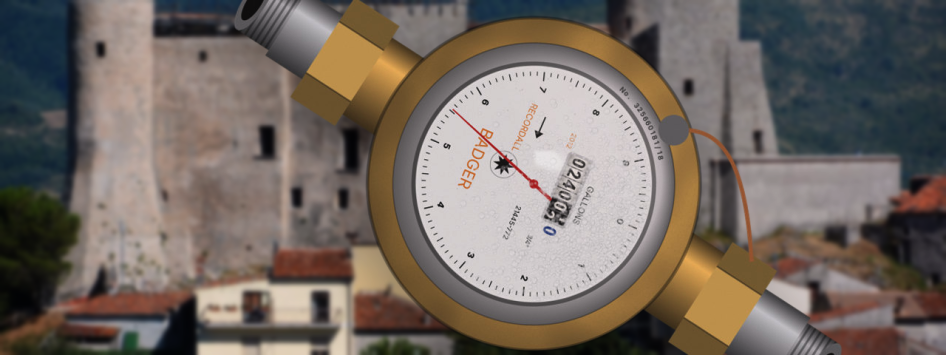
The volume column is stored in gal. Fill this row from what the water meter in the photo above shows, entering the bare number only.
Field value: 240015.5
